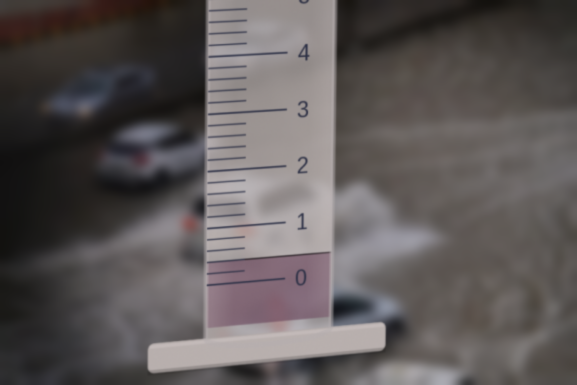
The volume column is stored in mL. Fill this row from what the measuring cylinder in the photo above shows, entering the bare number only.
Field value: 0.4
